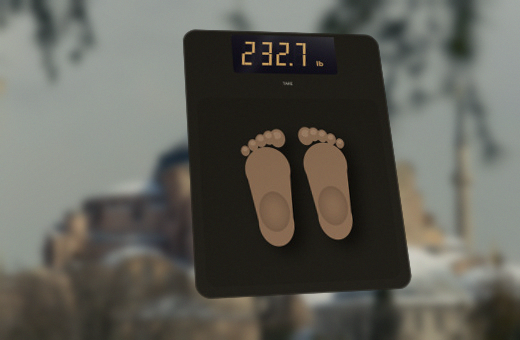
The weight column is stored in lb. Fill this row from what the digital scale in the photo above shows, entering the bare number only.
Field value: 232.7
